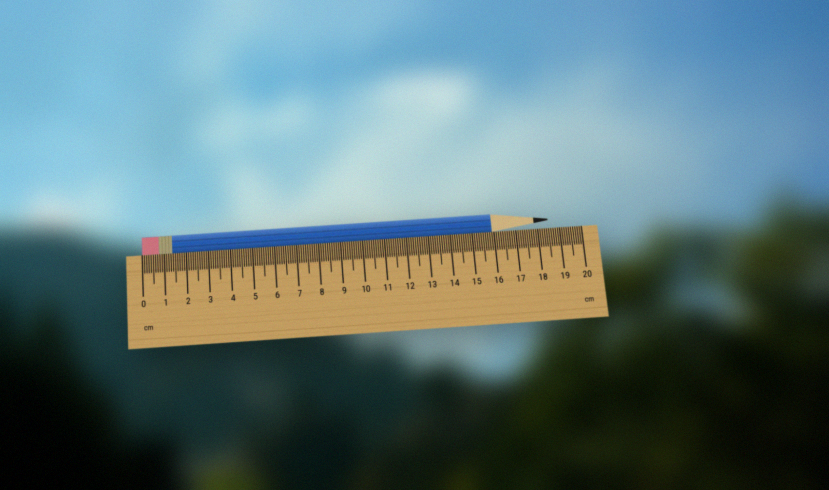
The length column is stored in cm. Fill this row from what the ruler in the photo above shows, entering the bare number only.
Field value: 18.5
